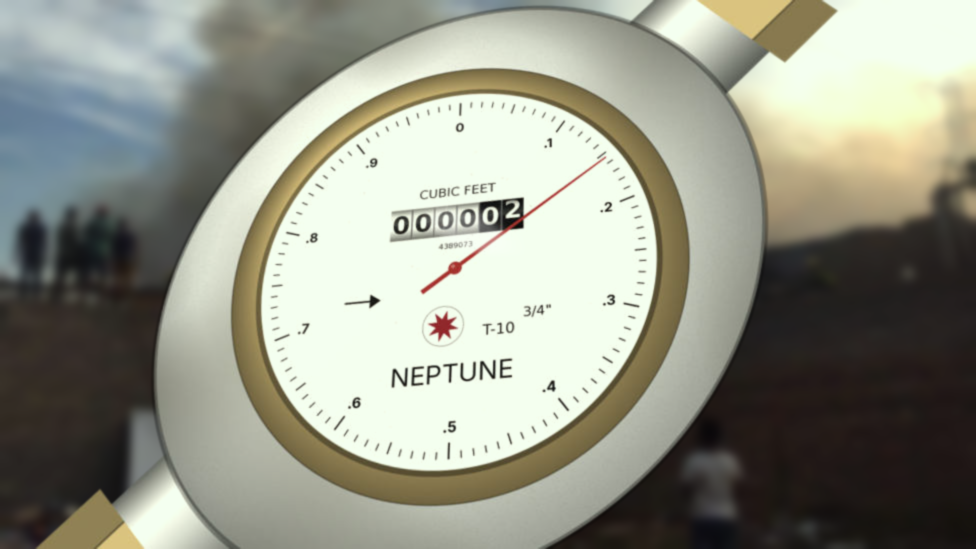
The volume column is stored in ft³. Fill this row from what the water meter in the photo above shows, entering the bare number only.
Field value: 2.15
